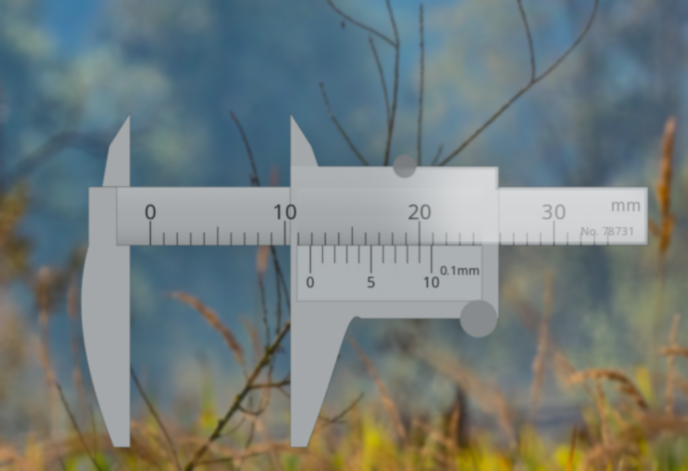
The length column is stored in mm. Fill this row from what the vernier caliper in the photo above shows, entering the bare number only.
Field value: 11.9
